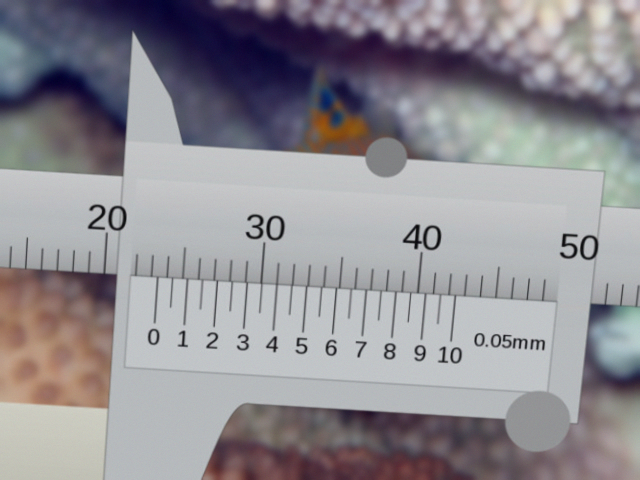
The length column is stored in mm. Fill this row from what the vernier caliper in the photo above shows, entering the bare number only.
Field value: 23.4
